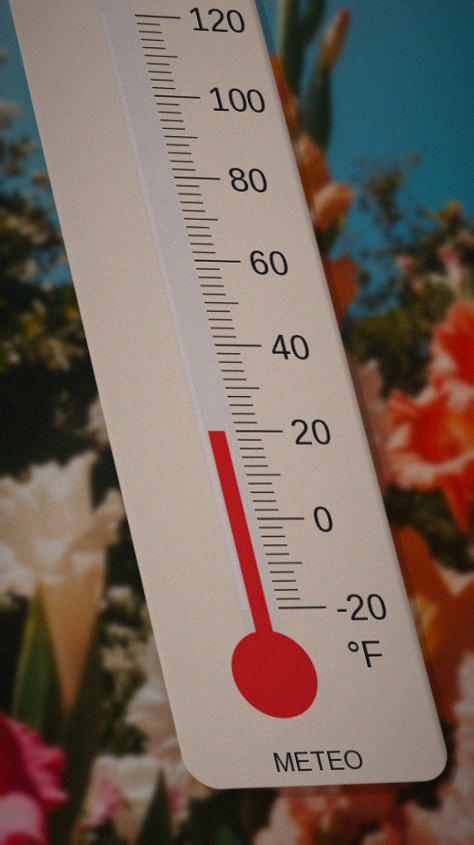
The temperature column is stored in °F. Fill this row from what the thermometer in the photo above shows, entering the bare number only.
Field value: 20
